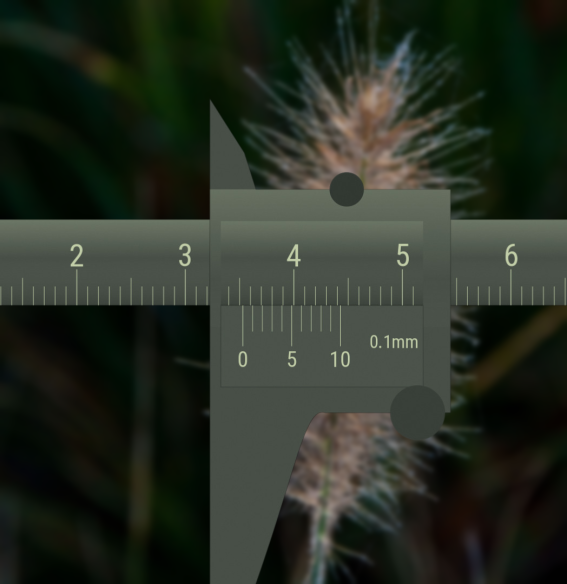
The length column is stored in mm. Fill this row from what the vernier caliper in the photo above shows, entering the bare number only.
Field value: 35.3
